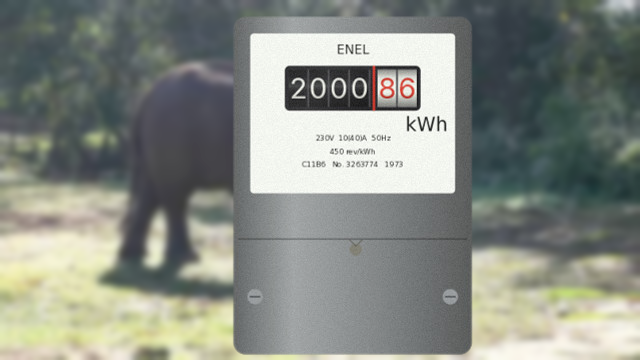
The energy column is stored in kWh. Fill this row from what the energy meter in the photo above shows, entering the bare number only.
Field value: 2000.86
